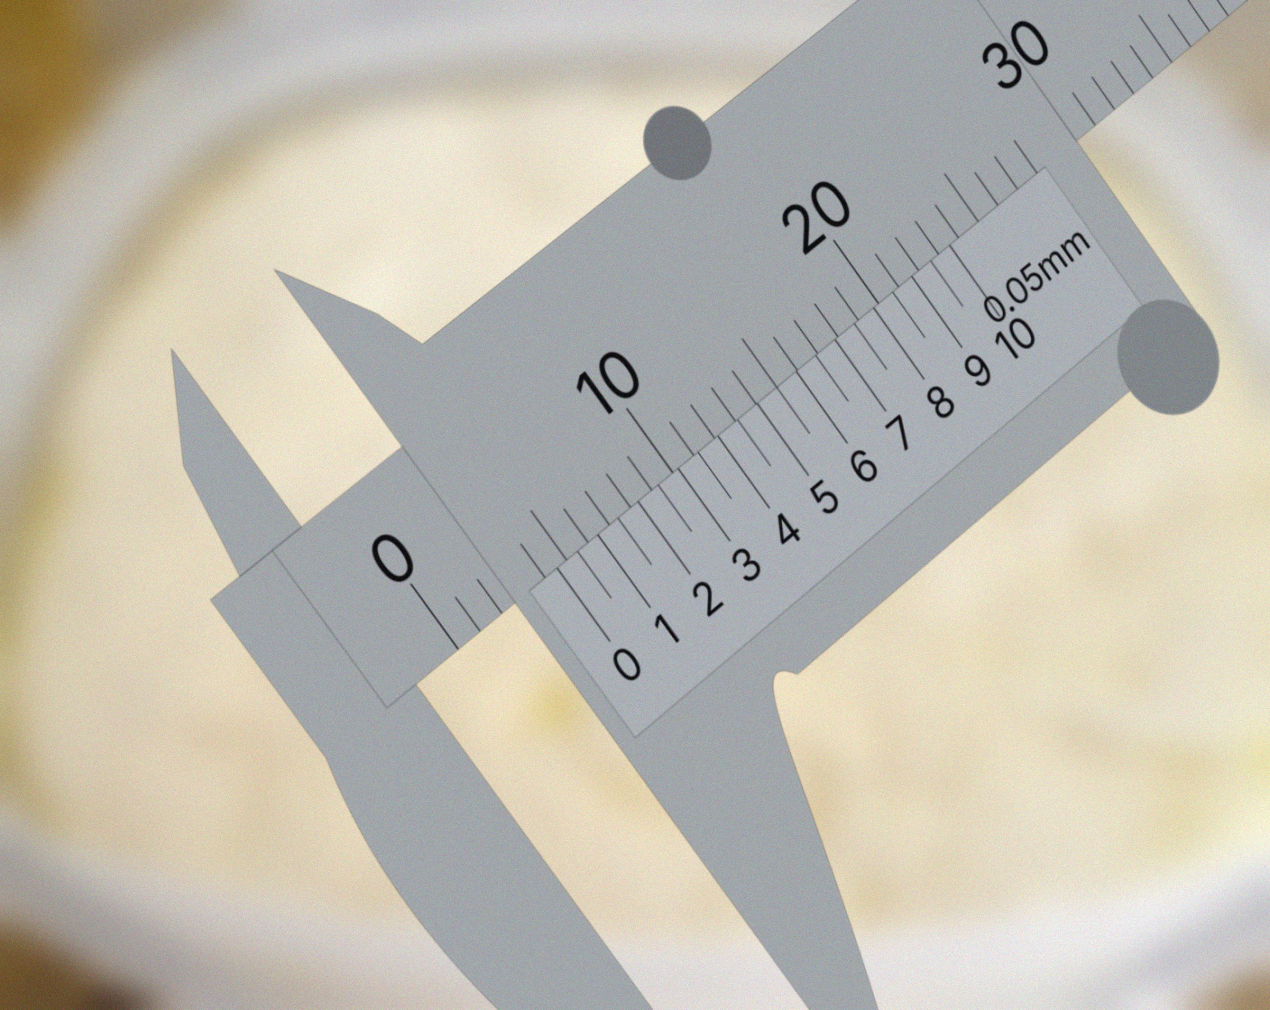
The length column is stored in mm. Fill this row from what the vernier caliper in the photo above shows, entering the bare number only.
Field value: 4.55
